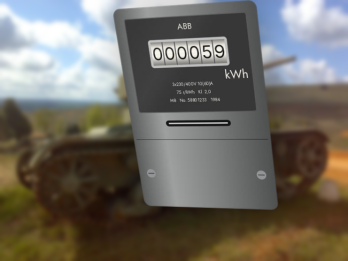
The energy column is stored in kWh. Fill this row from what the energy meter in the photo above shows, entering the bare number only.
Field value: 59
